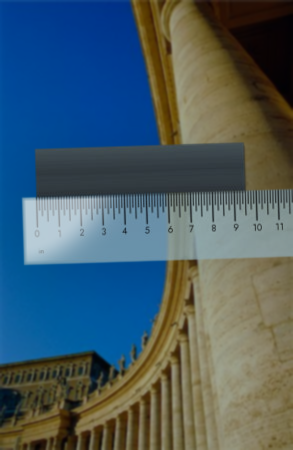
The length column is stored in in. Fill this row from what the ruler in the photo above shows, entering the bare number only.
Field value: 9.5
